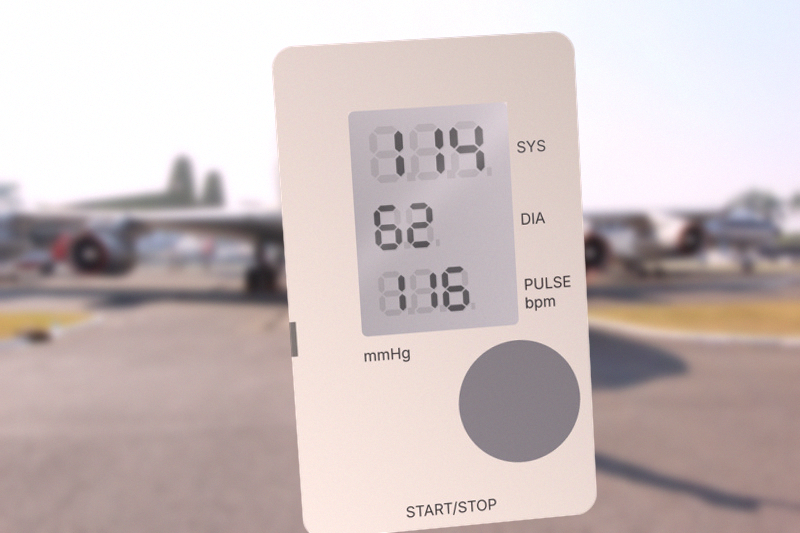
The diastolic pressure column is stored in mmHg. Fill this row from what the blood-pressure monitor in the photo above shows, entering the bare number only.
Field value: 62
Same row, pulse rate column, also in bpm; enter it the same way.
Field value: 116
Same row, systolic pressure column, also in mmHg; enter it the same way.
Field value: 114
